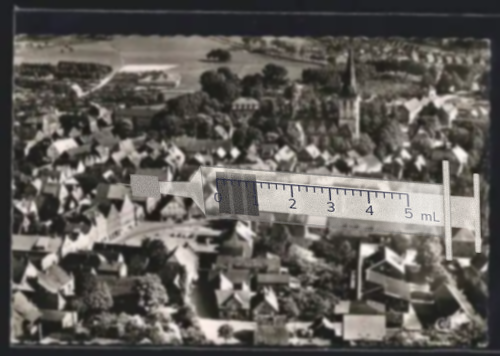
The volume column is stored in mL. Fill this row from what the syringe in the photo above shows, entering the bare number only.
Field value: 0
